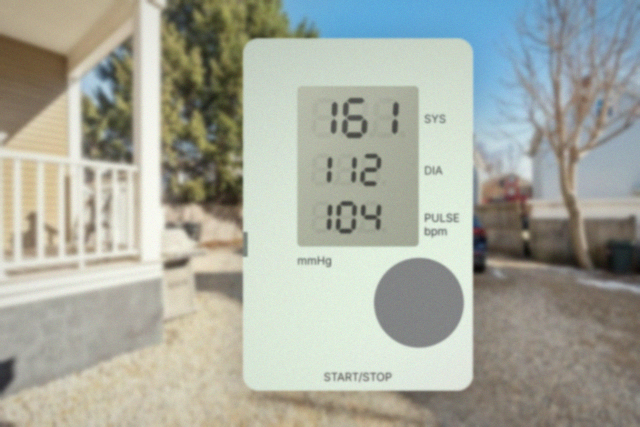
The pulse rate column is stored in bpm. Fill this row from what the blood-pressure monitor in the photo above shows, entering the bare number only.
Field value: 104
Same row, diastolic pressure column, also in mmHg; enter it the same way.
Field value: 112
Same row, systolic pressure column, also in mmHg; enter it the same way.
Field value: 161
